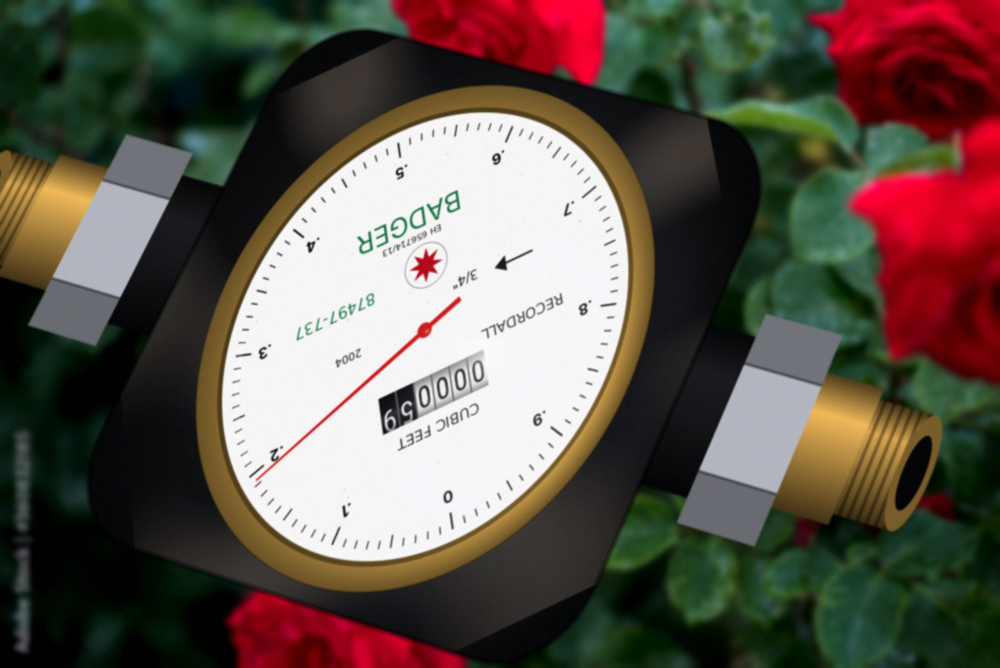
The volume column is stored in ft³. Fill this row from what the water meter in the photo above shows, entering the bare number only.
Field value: 59.19
